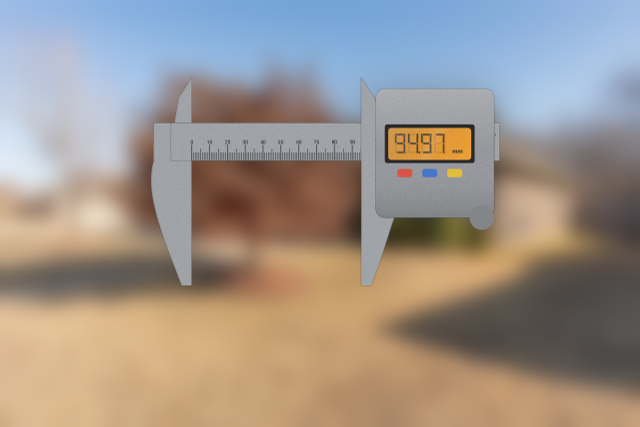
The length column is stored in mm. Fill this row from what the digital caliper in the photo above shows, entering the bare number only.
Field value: 94.97
